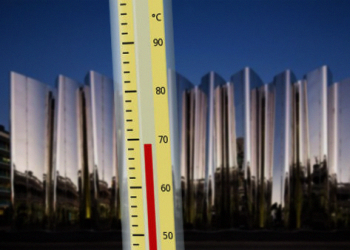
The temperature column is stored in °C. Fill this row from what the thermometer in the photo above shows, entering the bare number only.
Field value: 69
